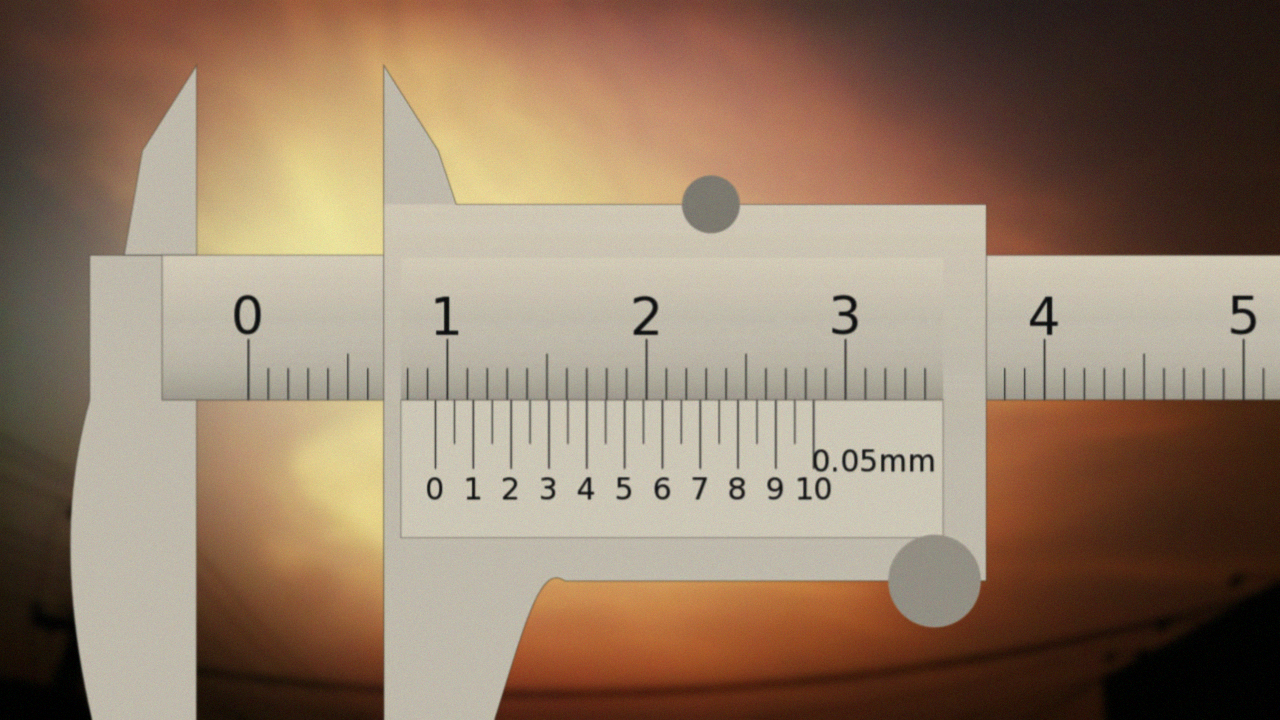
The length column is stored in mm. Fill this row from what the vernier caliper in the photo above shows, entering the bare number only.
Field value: 9.4
